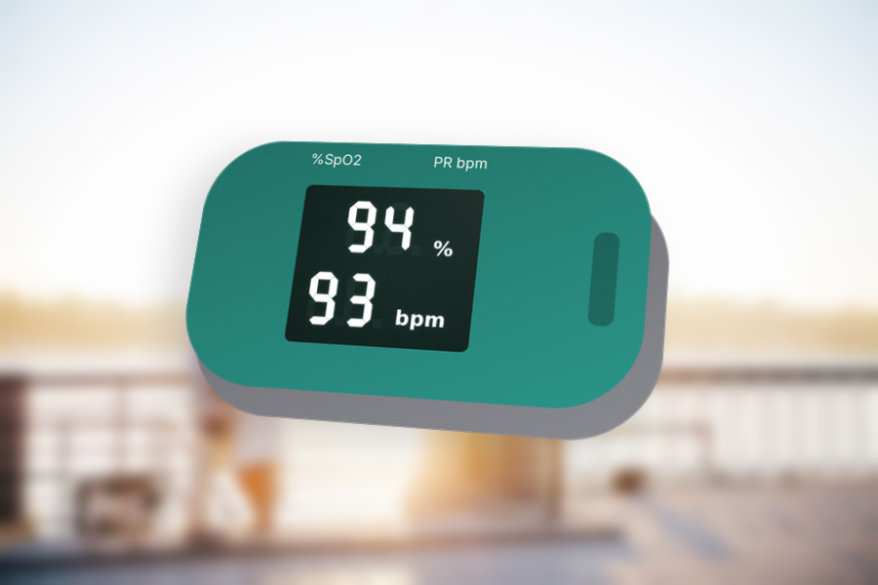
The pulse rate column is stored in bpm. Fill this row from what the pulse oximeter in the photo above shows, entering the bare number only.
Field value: 93
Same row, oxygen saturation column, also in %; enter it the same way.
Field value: 94
